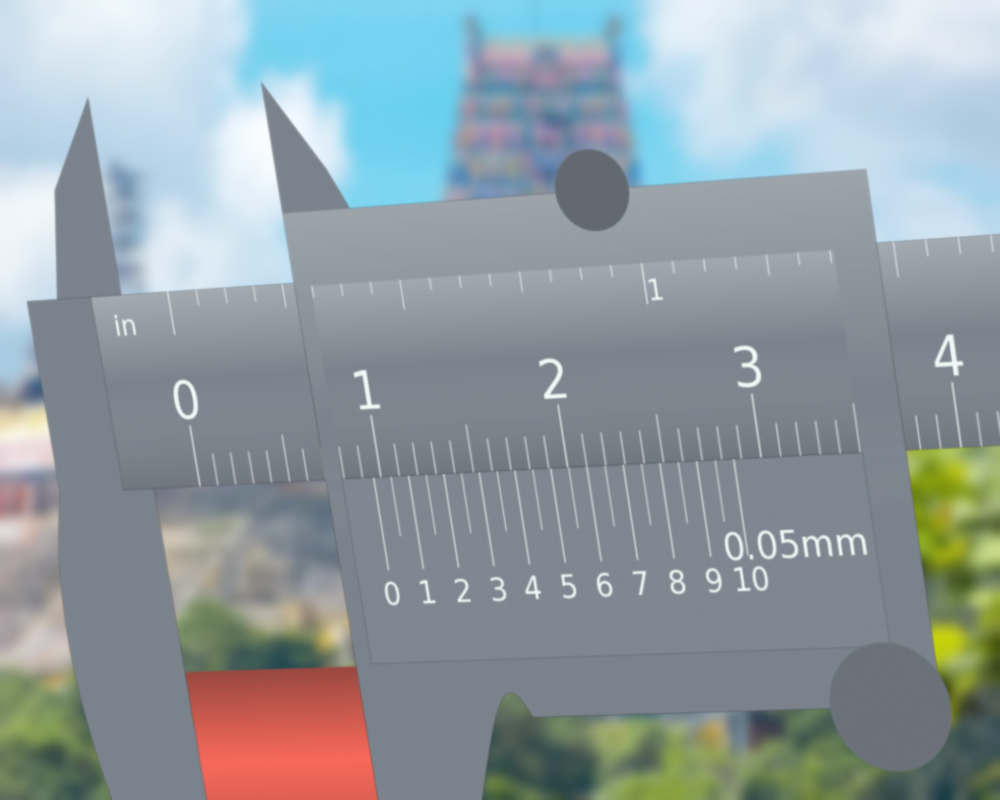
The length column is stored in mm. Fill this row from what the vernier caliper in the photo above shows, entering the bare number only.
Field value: 9.6
